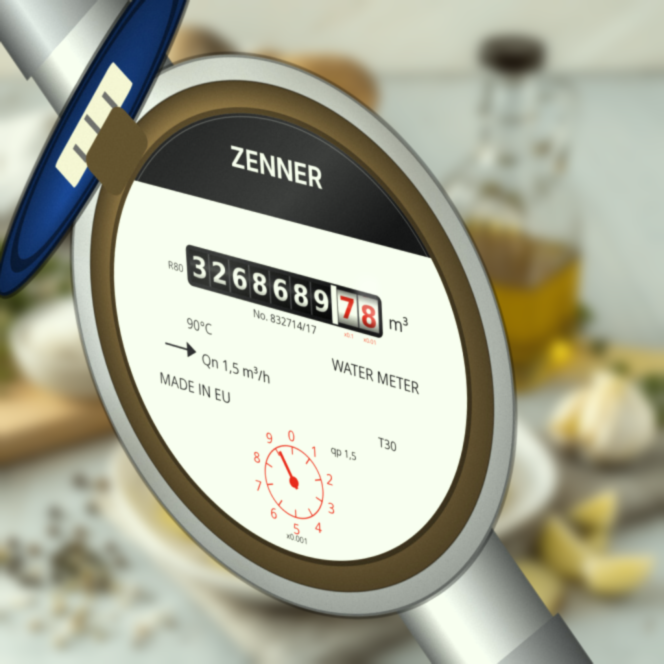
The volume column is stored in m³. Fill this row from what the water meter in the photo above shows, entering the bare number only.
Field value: 3268689.779
